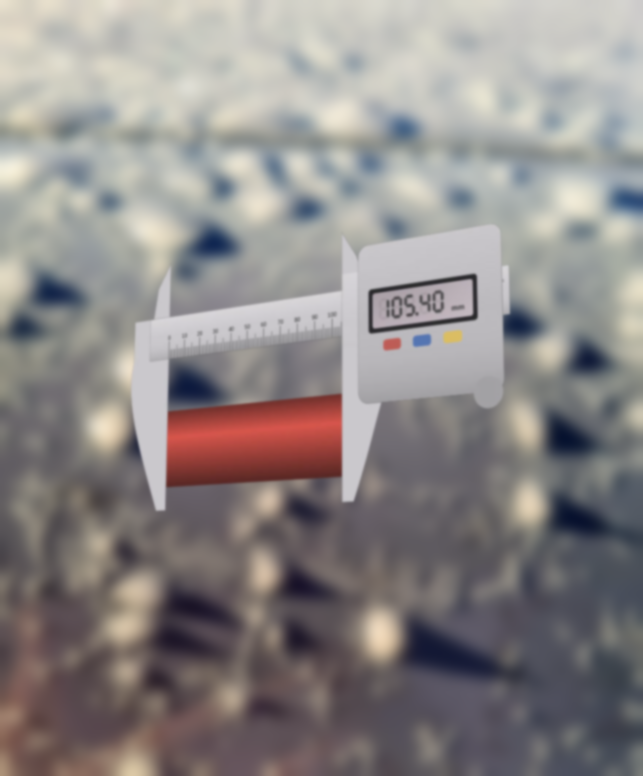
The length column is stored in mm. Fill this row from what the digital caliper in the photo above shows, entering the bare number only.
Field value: 105.40
